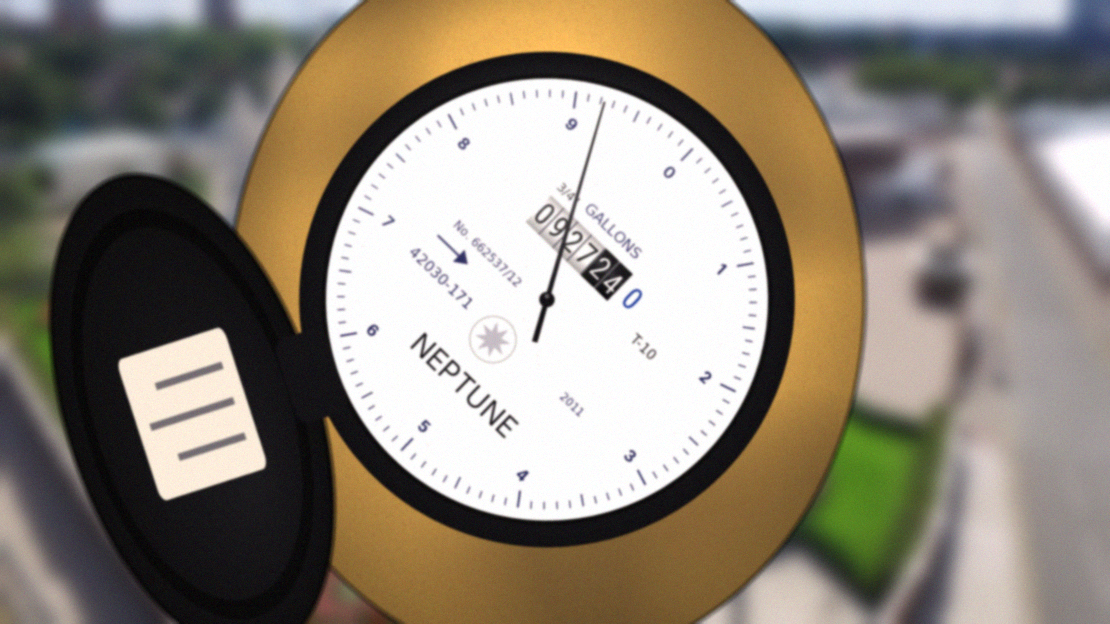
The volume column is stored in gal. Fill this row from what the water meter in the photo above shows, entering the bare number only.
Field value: 927239.2
